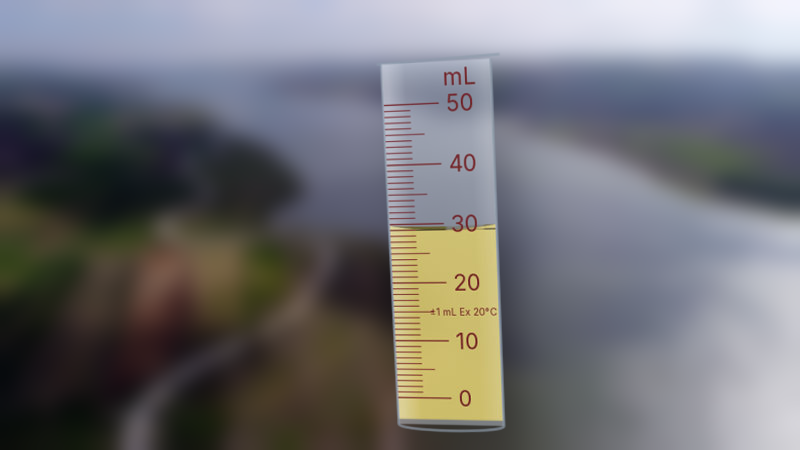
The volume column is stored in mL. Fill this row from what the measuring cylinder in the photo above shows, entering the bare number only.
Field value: 29
